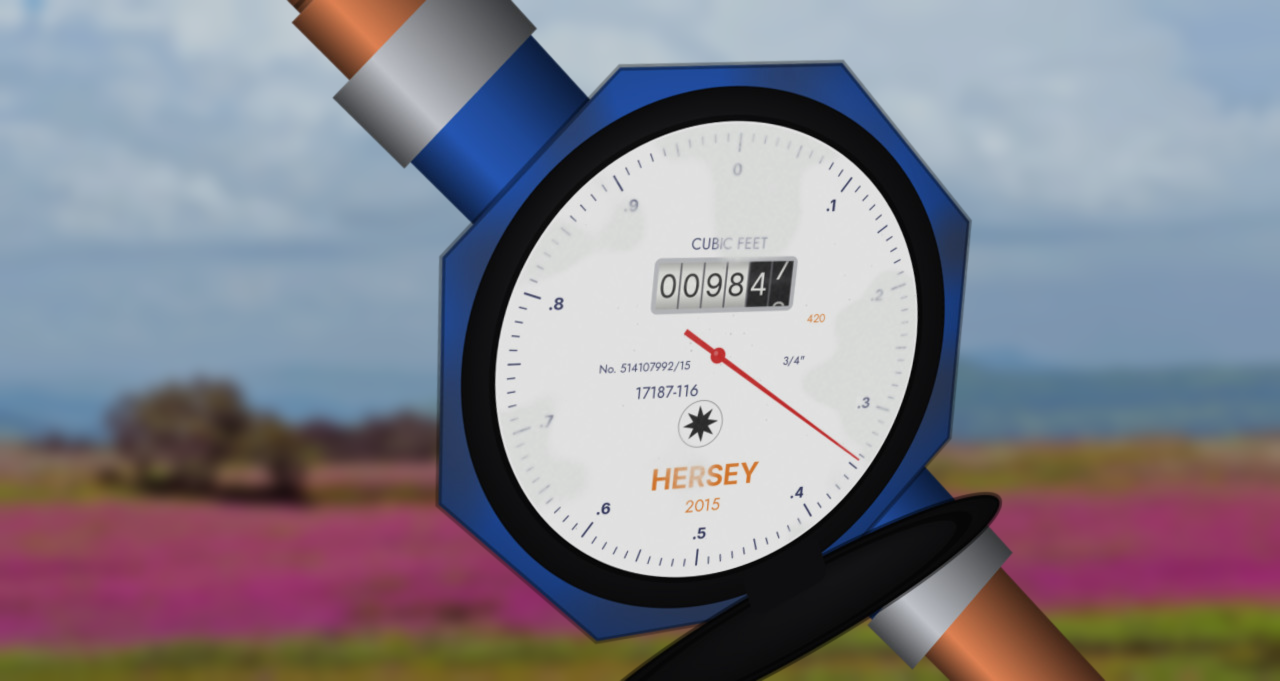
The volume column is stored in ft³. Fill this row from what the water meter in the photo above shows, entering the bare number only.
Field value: 9847.34
